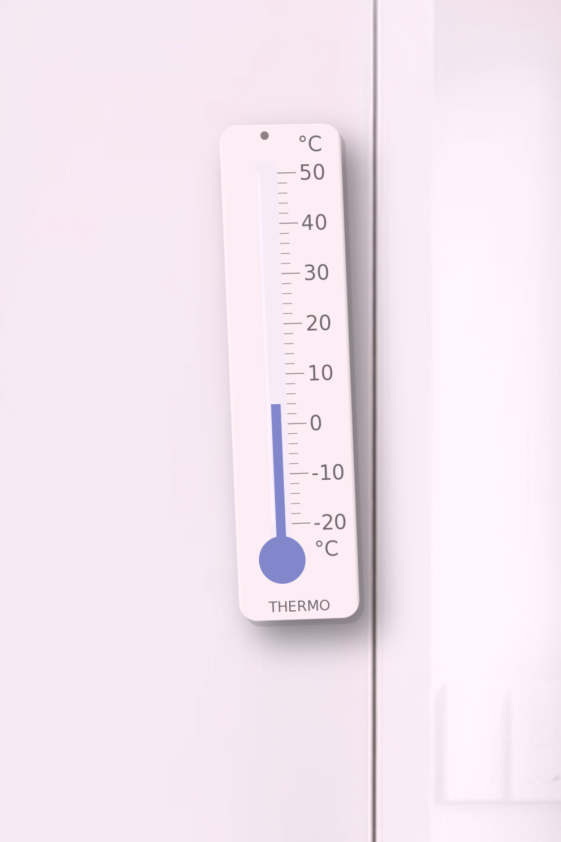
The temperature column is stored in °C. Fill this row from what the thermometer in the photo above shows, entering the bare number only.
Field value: 4
